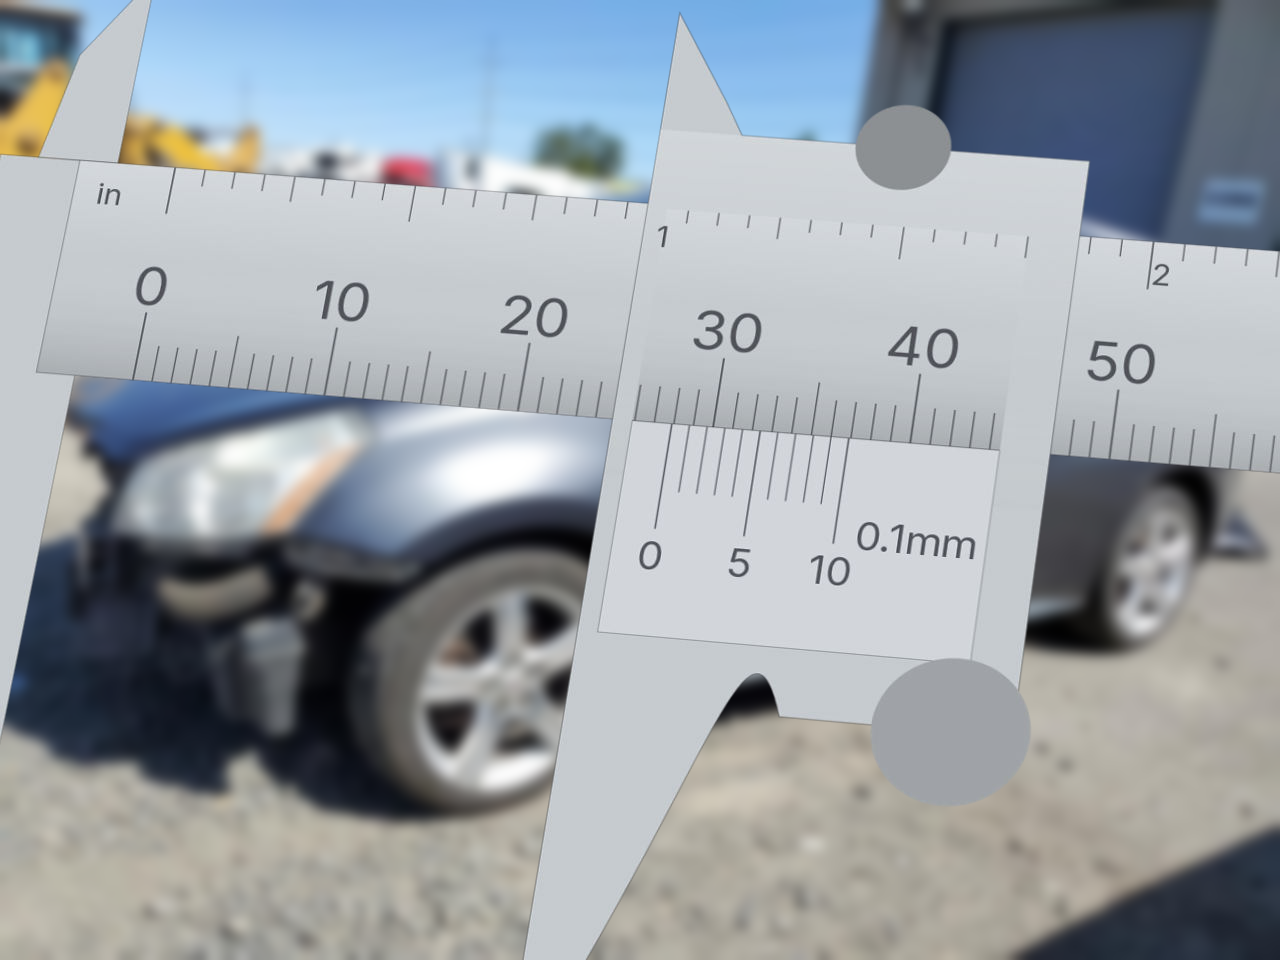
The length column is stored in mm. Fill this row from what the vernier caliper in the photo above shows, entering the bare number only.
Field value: 27.9
